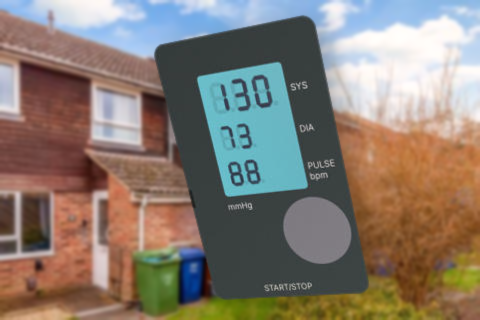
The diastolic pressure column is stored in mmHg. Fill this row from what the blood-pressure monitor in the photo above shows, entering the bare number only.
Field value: 73
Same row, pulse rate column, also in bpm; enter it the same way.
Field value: 88
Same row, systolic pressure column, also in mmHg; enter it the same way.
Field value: 130
